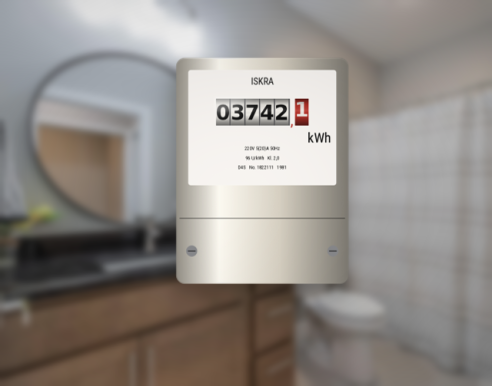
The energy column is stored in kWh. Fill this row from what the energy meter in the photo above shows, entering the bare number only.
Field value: 3742.1
